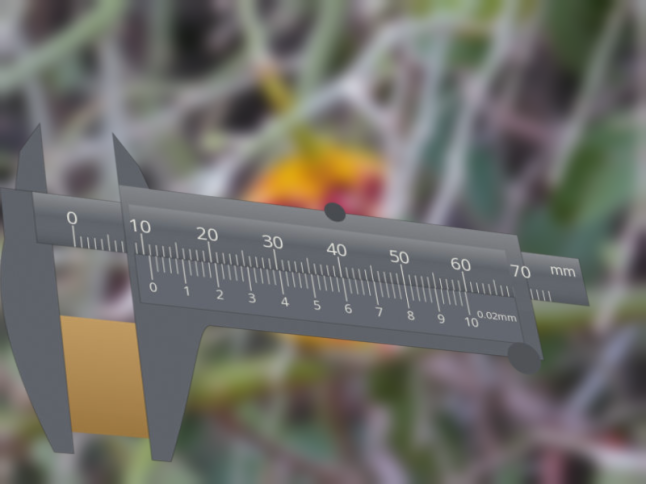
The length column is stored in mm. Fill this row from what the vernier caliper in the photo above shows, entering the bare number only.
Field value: 10.8
